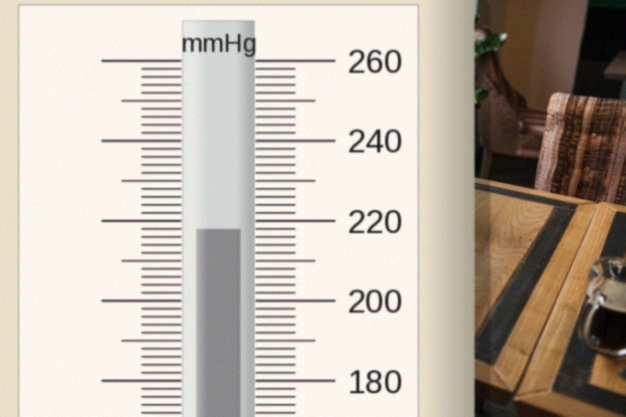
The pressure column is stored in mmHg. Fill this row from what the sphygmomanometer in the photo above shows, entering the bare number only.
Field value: 218
